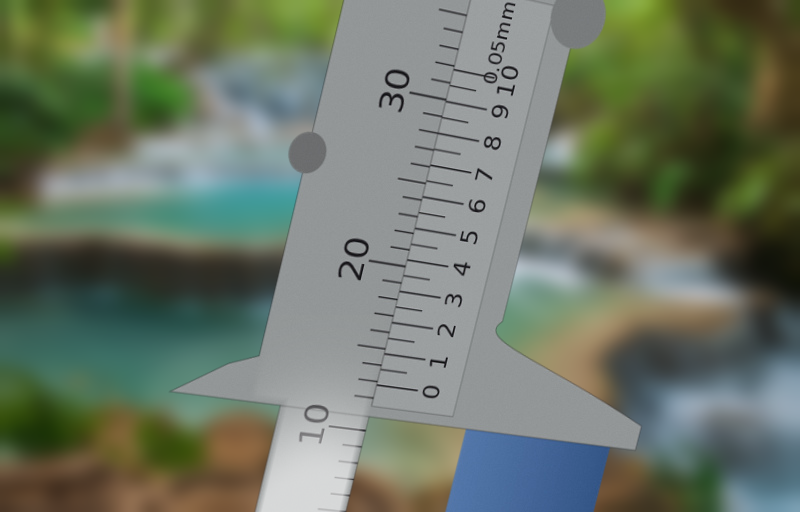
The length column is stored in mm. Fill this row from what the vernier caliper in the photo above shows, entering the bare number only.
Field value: 12.8
